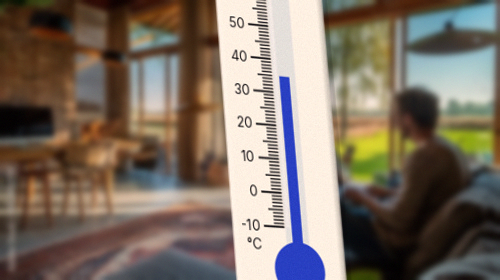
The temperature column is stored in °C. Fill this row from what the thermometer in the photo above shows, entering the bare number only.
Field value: 35
